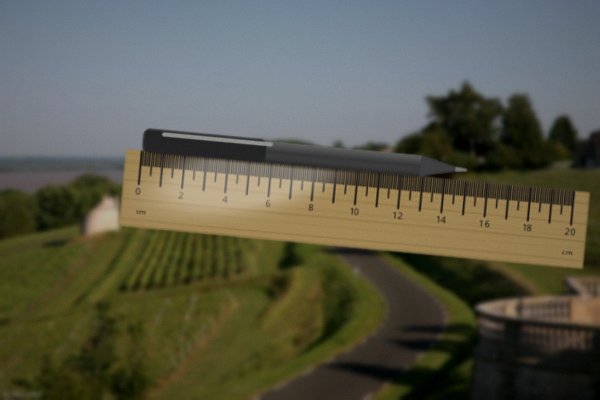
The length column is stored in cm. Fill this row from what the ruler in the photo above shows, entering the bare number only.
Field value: 15
